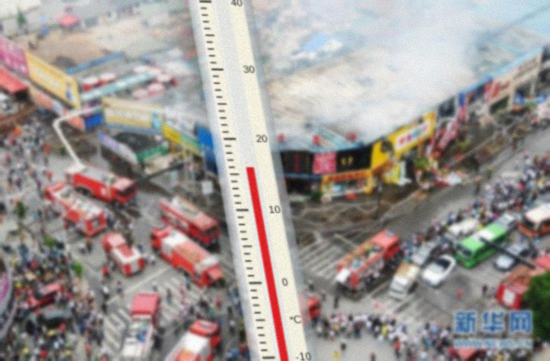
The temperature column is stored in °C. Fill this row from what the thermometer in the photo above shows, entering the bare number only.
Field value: 16
